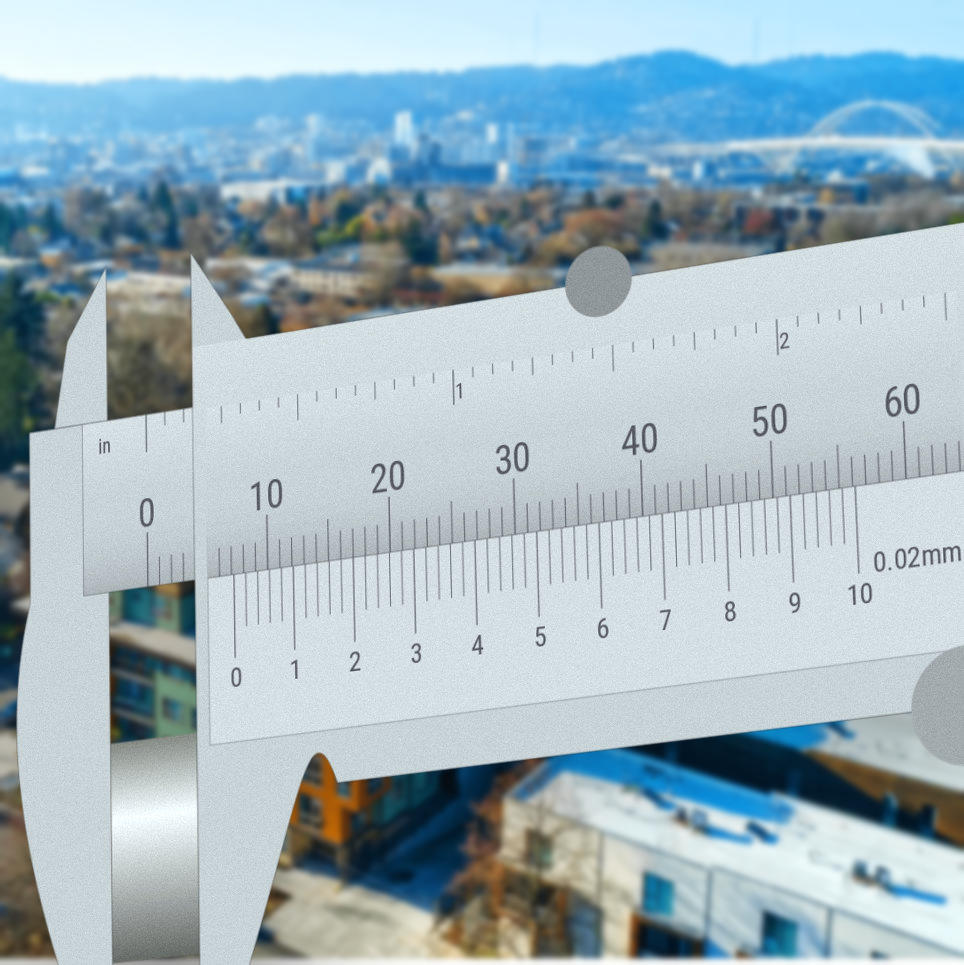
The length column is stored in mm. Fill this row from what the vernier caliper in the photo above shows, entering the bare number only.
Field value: 7.2
